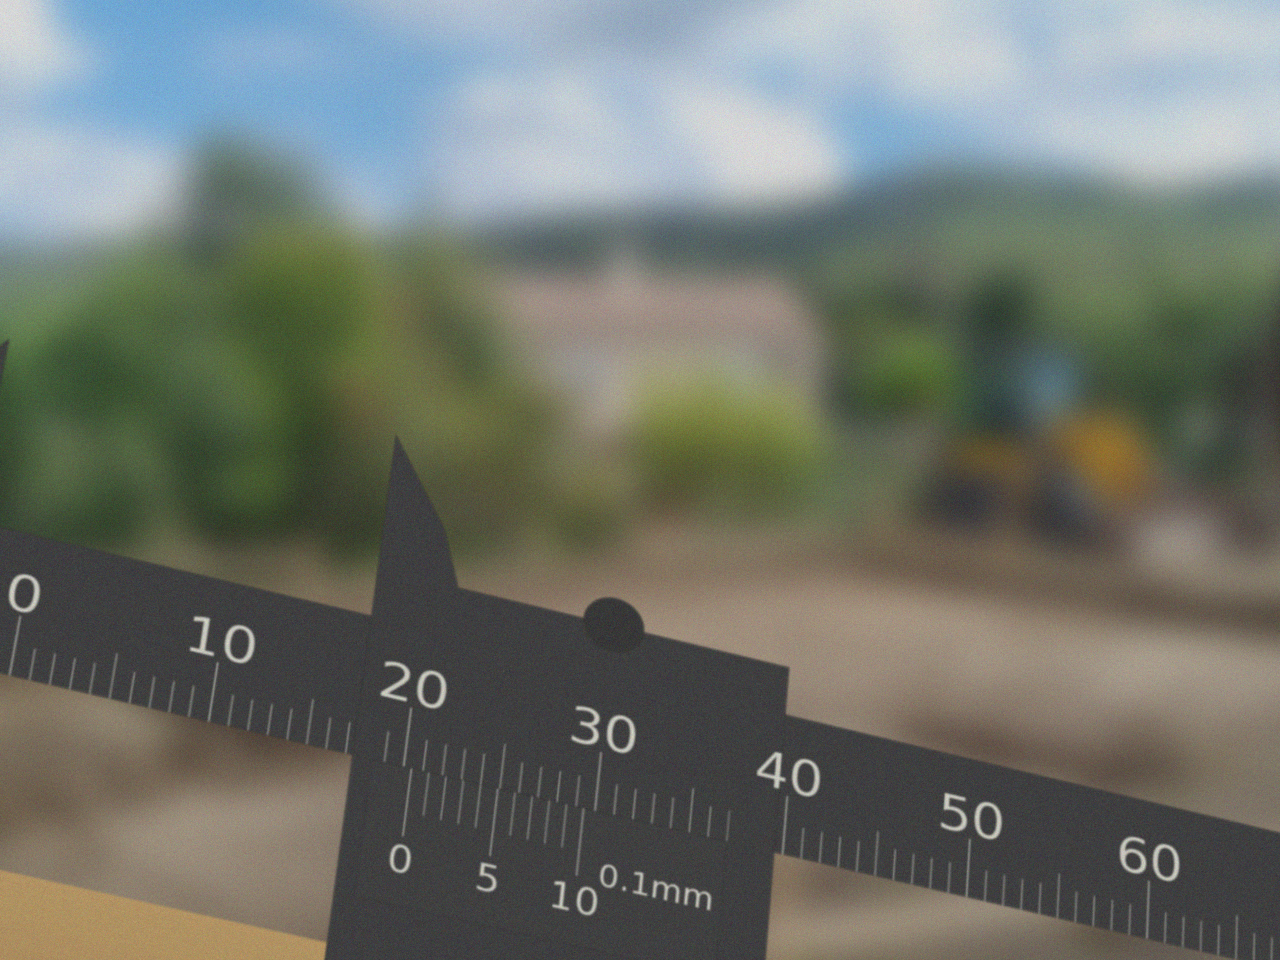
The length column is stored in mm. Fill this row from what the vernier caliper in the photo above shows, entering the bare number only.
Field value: 20.4
